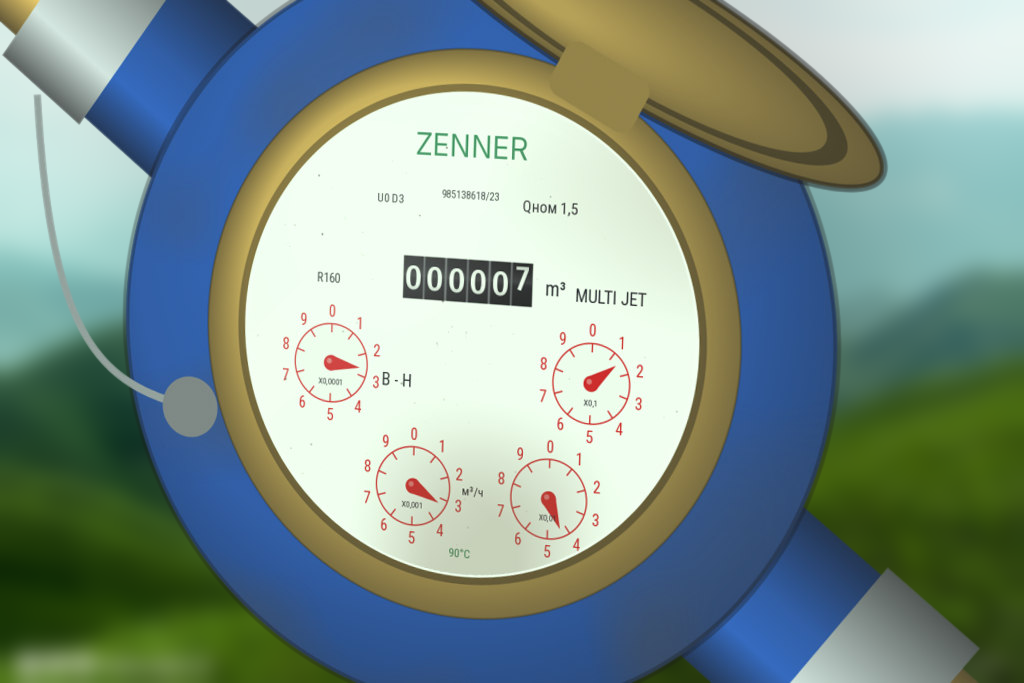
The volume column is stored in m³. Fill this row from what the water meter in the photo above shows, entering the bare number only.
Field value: 7.1432
